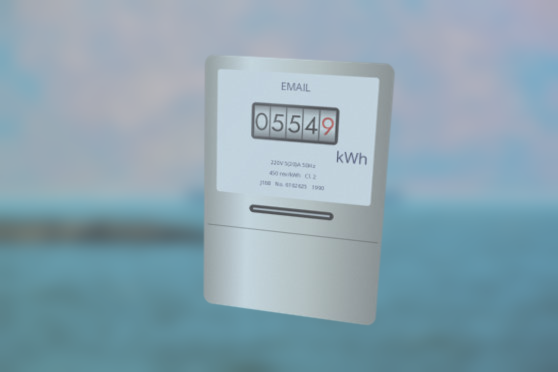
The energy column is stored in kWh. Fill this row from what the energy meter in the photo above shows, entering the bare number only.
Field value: 554.9
